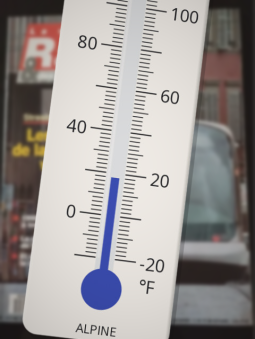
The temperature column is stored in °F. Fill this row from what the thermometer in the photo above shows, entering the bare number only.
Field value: 18
